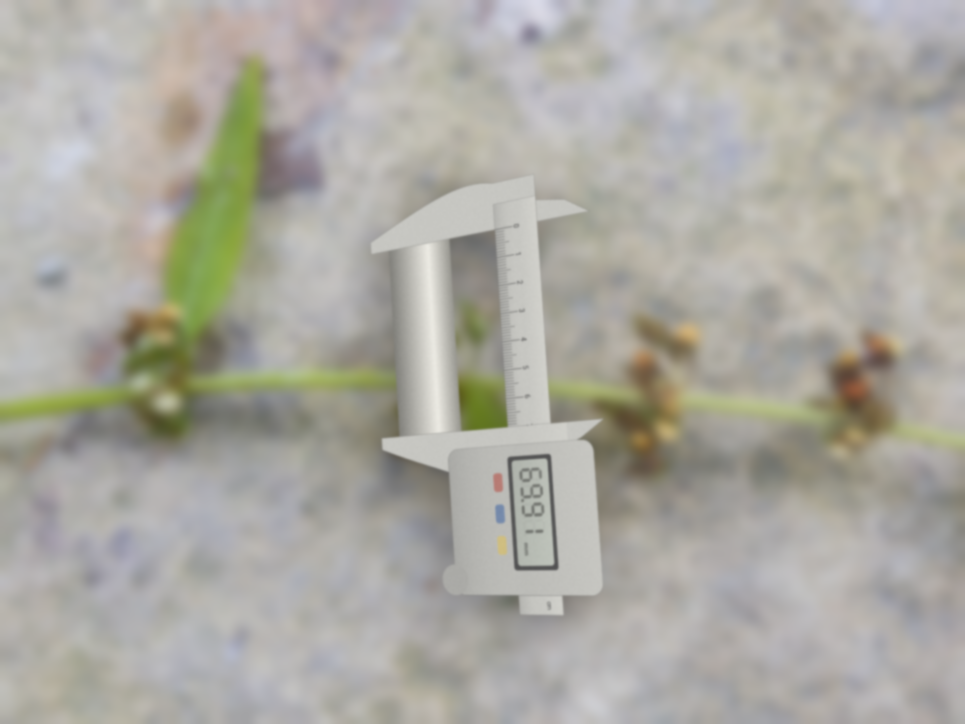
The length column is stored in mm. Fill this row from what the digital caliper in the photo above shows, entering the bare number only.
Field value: 69.91
